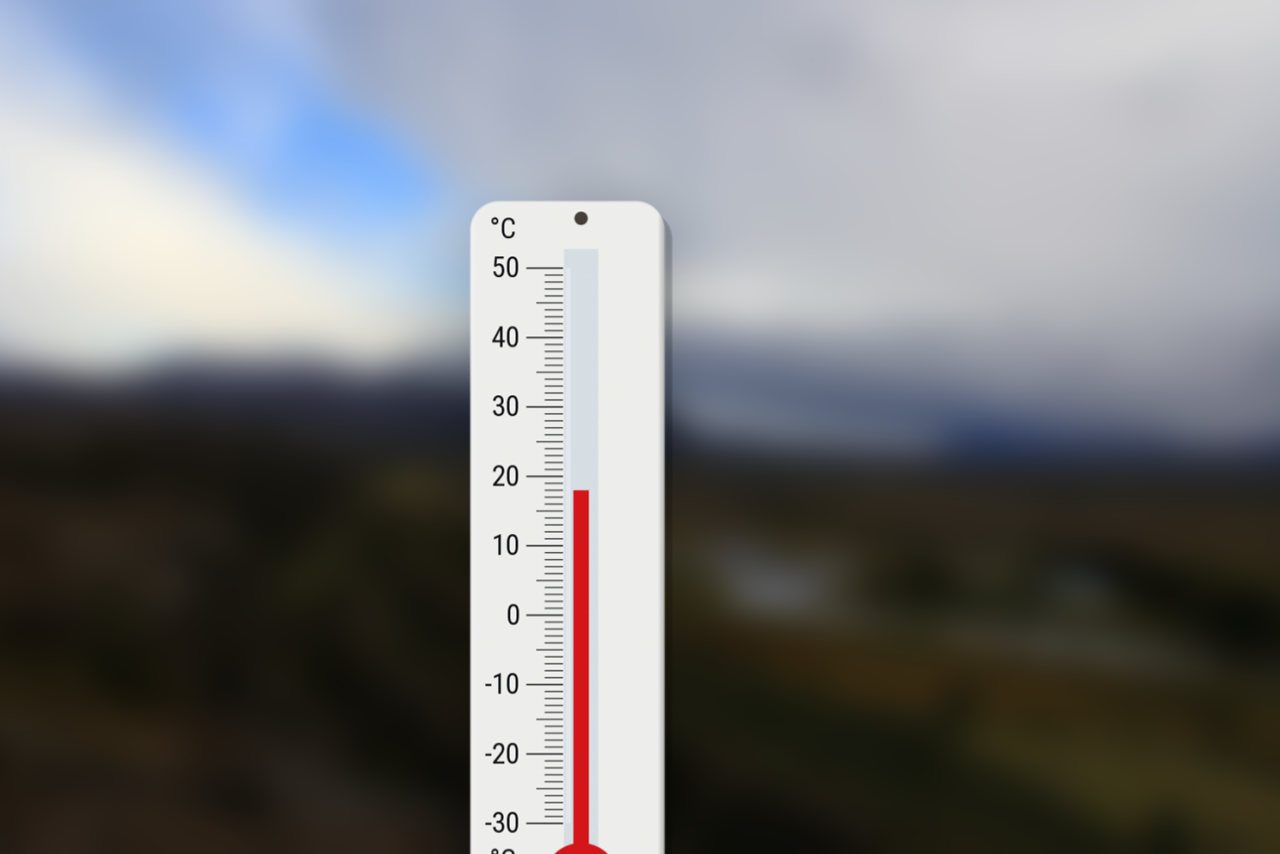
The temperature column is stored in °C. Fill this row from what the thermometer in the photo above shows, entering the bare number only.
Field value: 18
